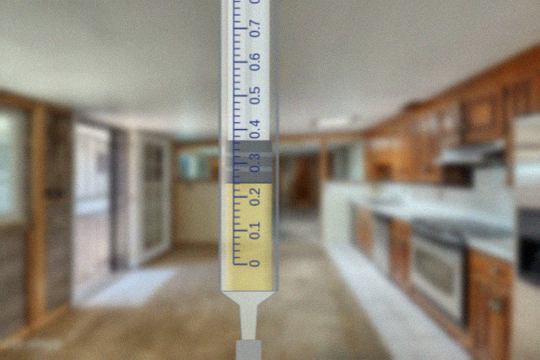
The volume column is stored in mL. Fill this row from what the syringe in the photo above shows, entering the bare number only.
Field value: 0.24
